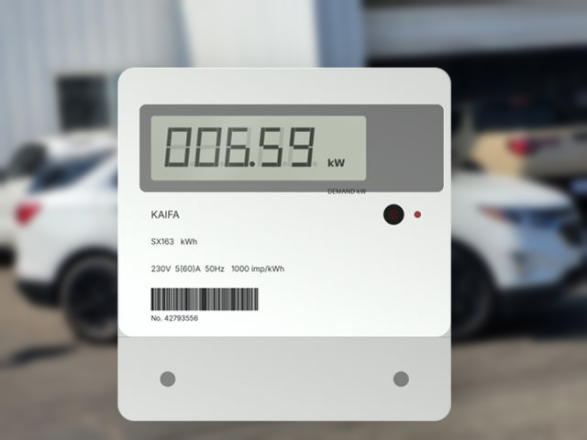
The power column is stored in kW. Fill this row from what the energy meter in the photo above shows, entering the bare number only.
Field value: 6.59
